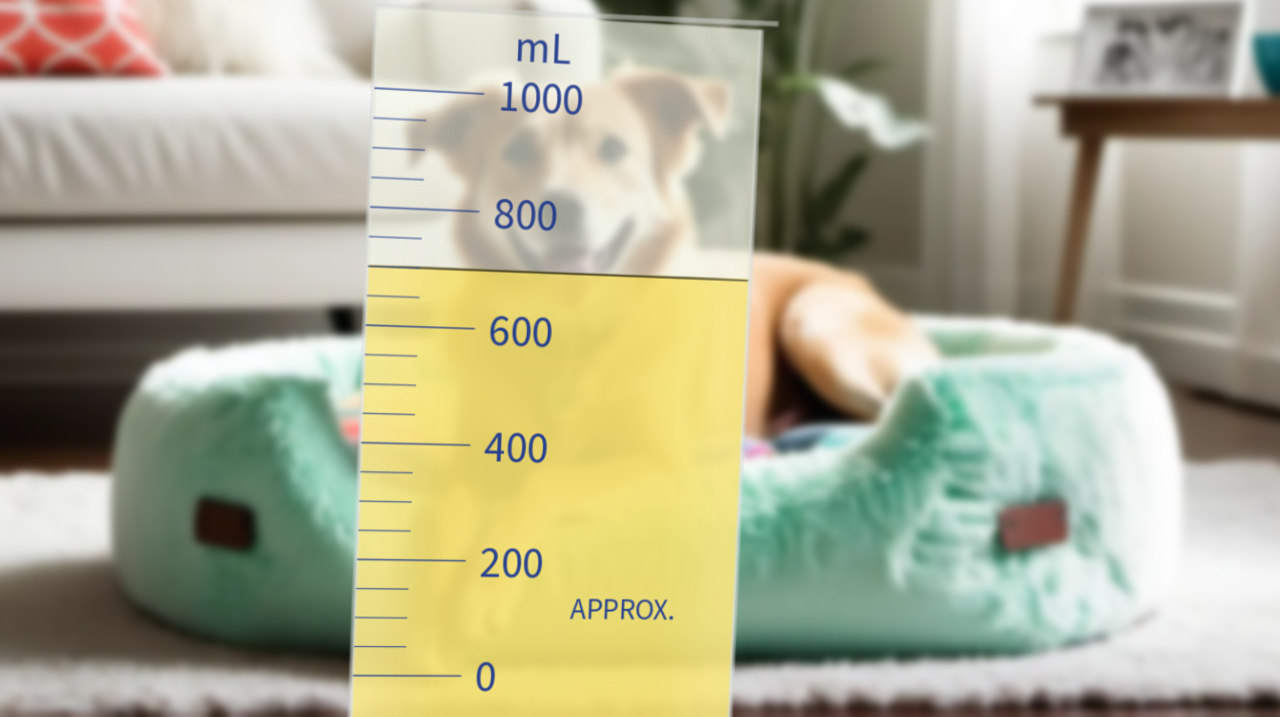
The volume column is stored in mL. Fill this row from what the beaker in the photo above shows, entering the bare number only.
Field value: 700
